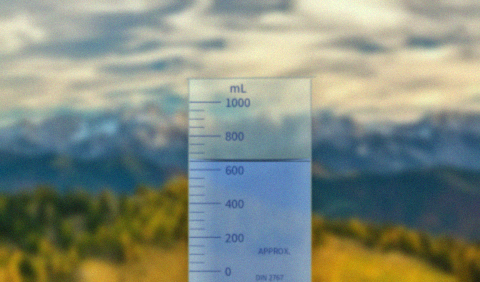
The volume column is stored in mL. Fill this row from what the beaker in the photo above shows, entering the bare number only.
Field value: 650
